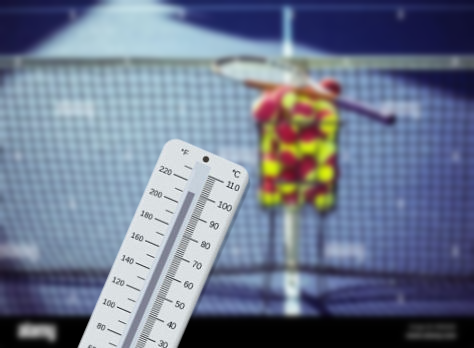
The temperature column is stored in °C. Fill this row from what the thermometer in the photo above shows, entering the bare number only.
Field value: 100
